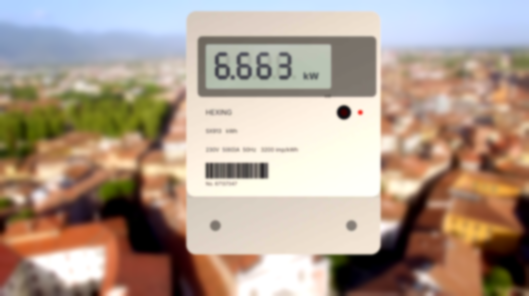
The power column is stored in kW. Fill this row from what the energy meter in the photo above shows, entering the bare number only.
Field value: 6.663
